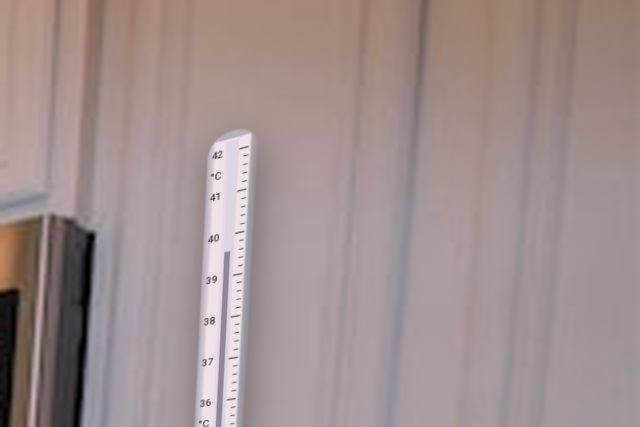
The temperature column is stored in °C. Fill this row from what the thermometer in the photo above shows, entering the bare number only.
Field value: 39.6
